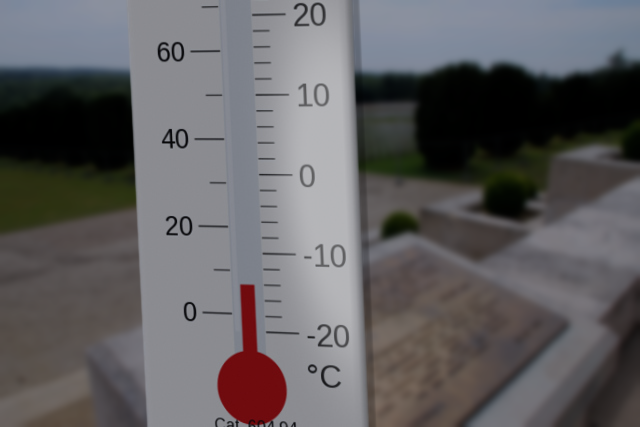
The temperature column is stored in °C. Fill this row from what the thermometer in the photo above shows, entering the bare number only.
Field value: -14
